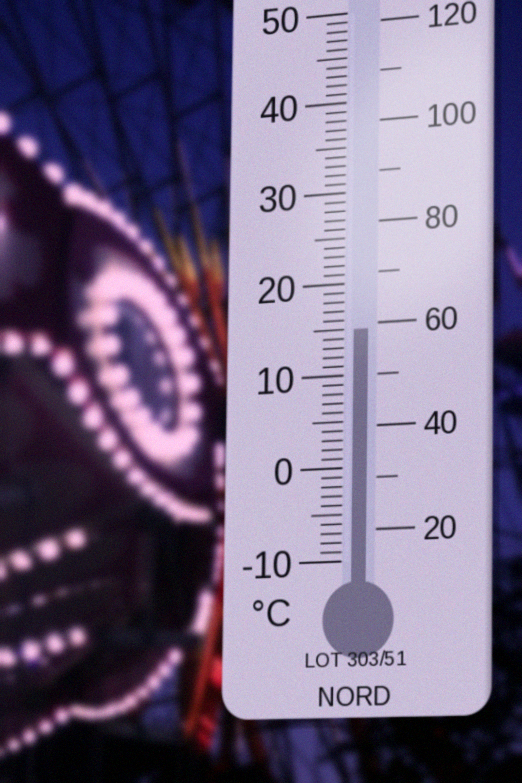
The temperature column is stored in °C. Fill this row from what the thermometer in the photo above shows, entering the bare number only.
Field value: 15
